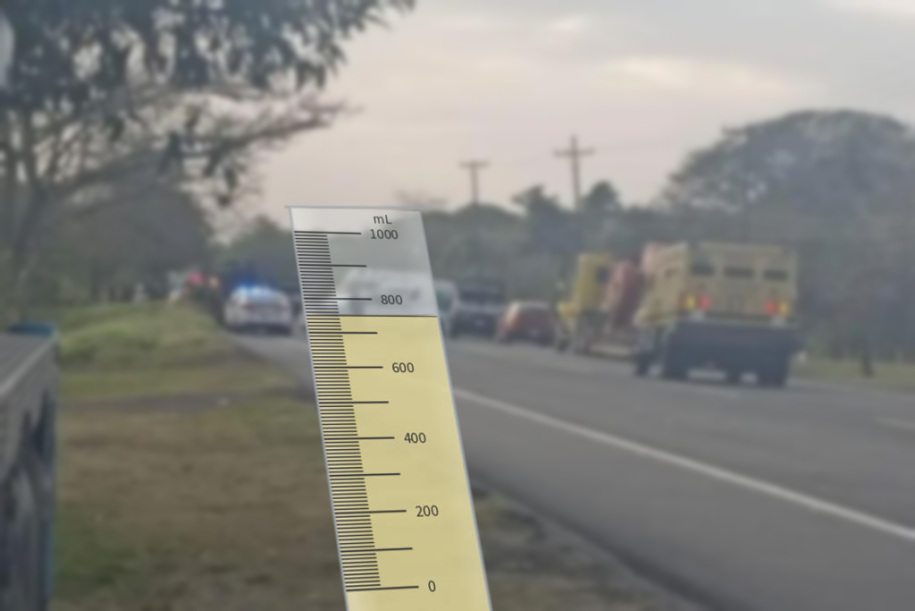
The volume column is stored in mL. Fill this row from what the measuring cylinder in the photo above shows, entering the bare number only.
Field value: 750
